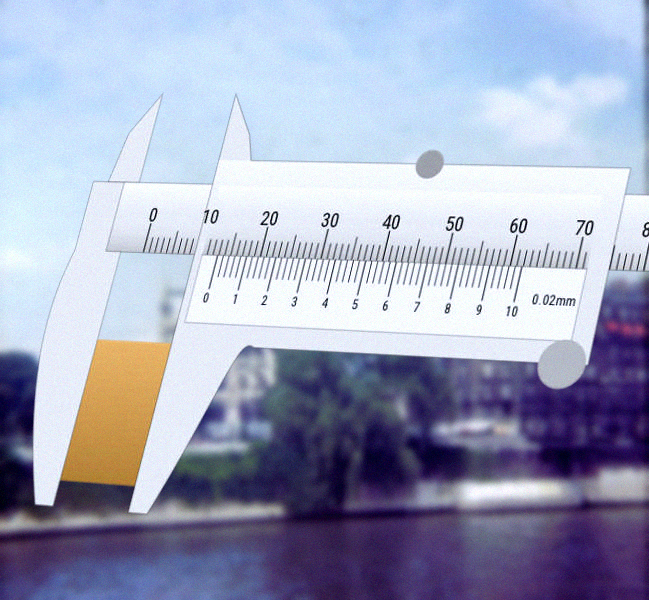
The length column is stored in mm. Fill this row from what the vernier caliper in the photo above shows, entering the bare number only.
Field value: 12.8
